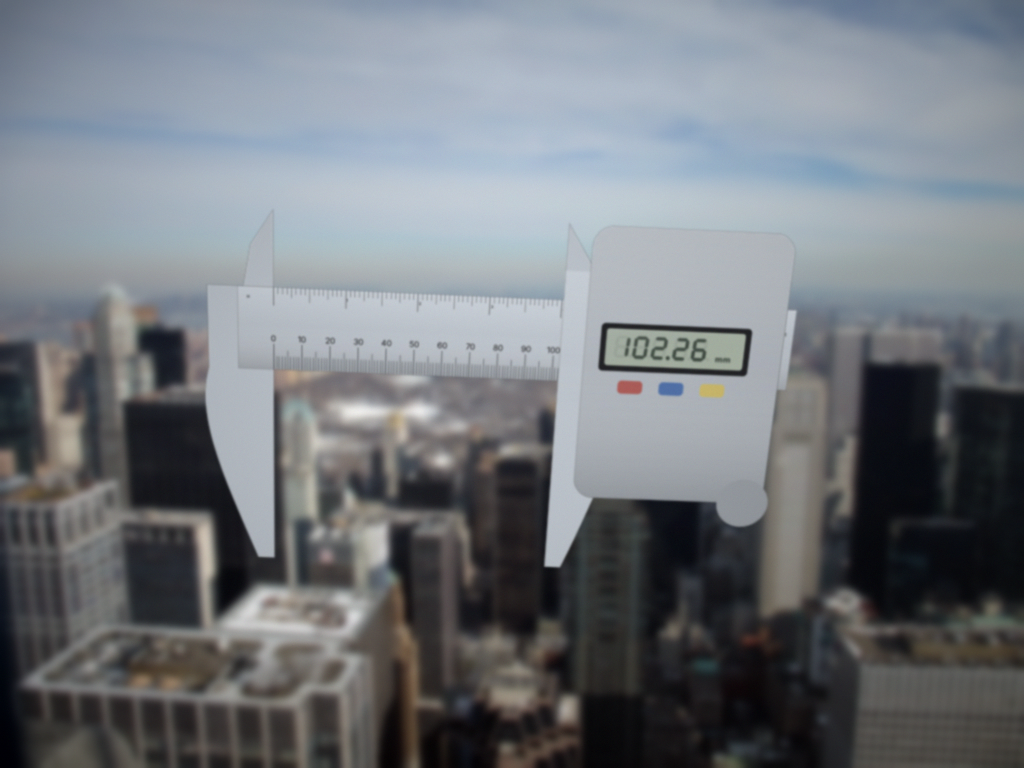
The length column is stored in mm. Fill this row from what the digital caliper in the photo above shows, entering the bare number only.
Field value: 102.26
